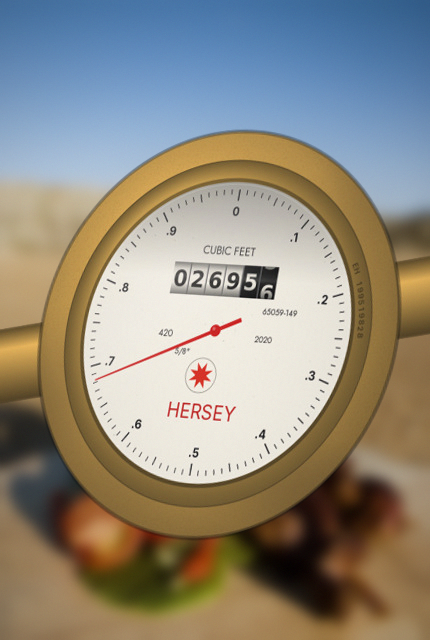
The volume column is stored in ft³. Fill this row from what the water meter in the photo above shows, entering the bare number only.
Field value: 26955.68
